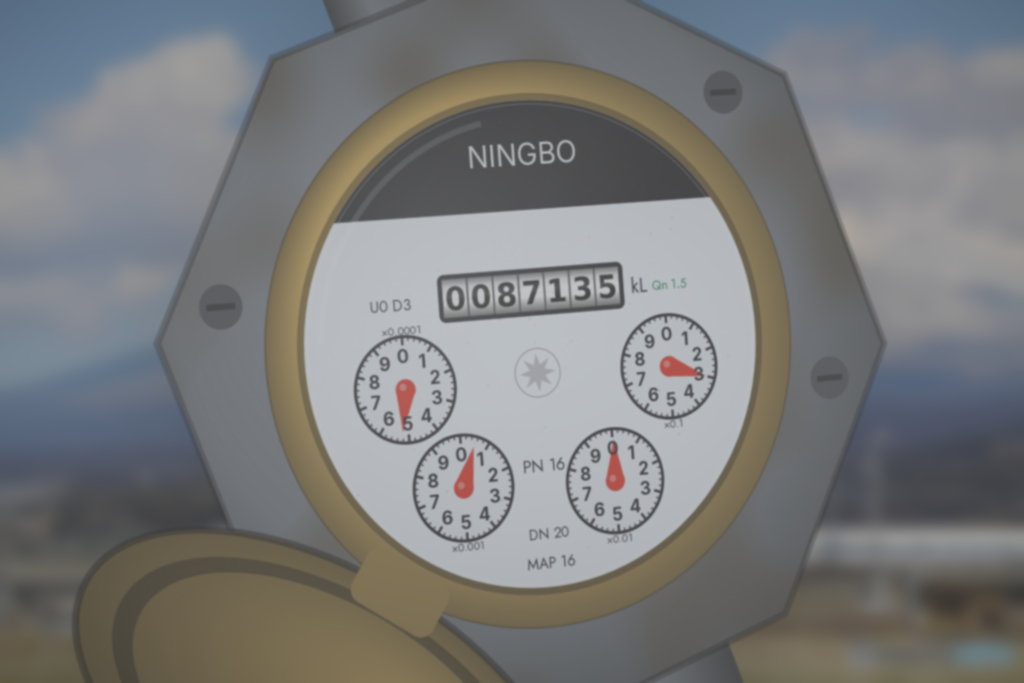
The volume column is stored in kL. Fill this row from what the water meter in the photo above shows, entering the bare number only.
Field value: 87135.3005
